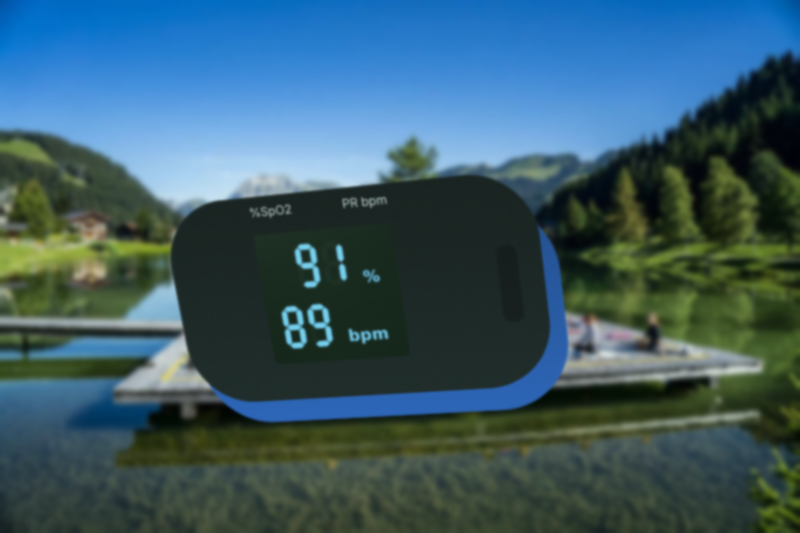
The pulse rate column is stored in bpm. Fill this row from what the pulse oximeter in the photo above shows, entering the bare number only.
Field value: 89
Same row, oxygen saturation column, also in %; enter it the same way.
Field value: 91
